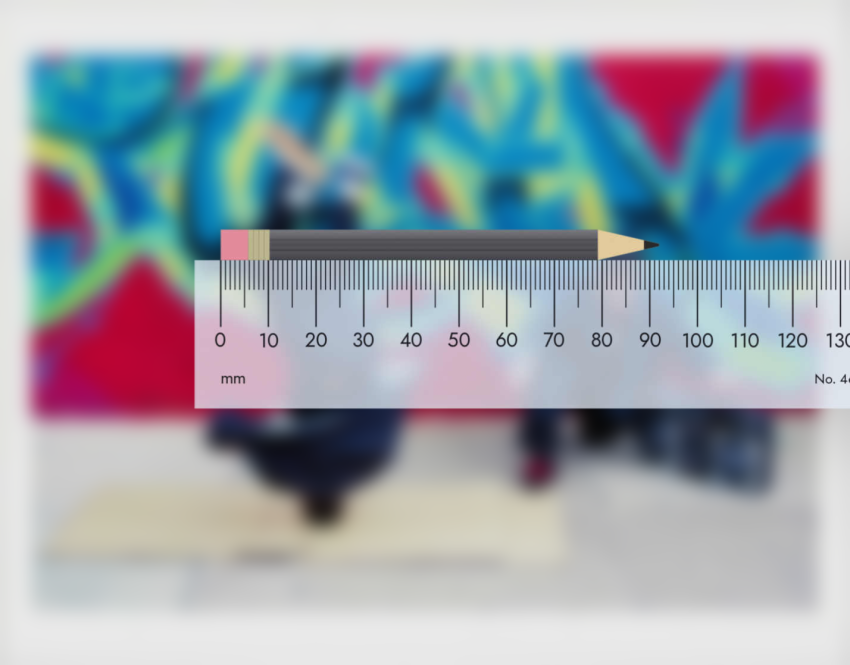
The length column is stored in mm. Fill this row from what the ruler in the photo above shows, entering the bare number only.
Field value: 92
